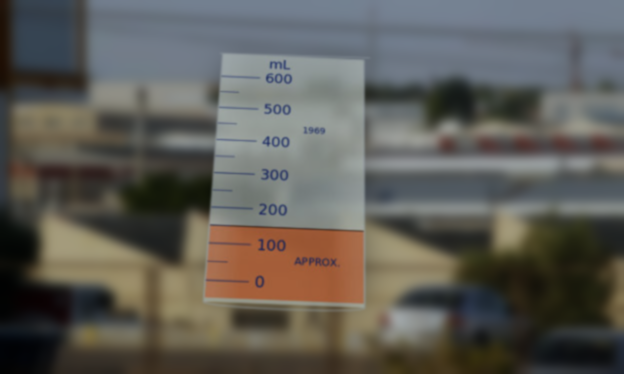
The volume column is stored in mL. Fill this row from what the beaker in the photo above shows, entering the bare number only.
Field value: 150
